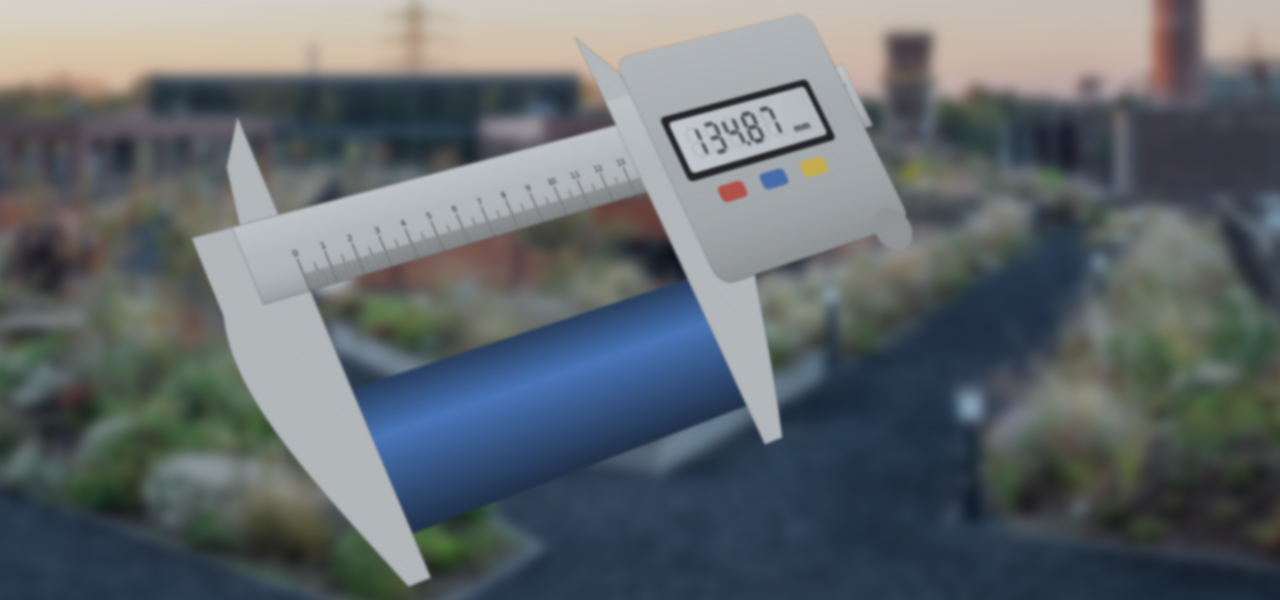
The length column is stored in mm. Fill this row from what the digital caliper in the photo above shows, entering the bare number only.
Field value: 134.87
